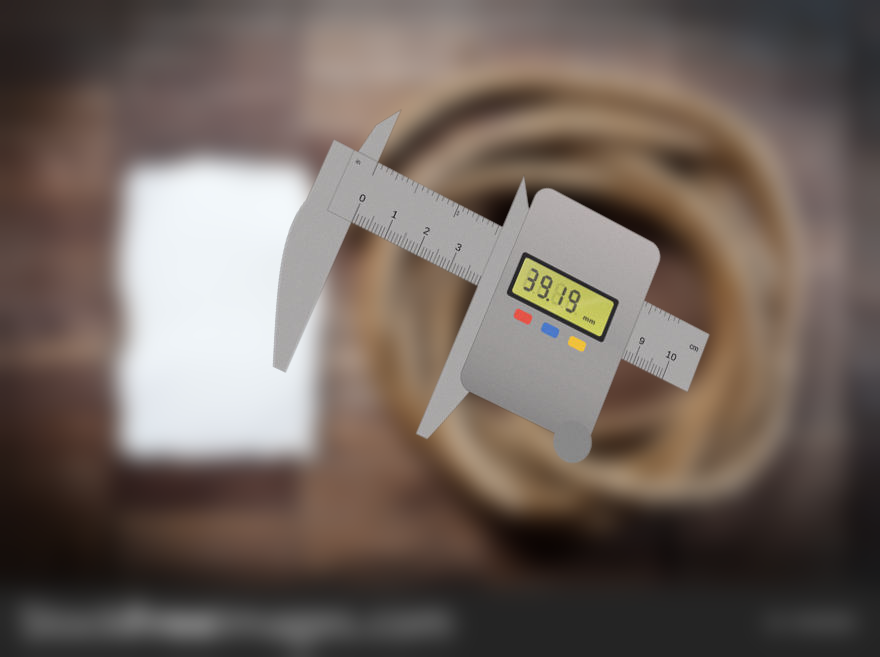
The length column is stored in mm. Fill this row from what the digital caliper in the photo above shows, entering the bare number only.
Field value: 39.19
